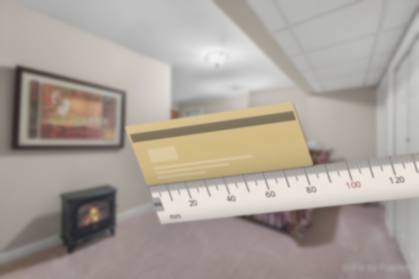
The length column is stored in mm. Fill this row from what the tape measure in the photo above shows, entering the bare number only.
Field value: 85
